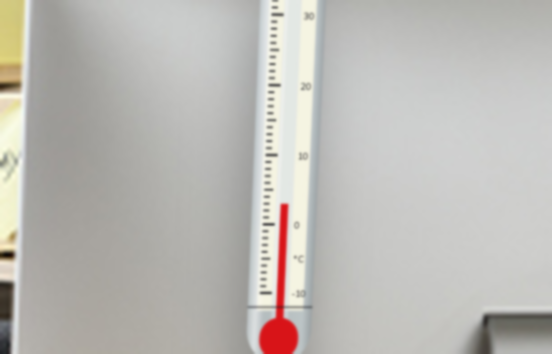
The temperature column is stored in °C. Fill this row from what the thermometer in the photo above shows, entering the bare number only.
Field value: 3
